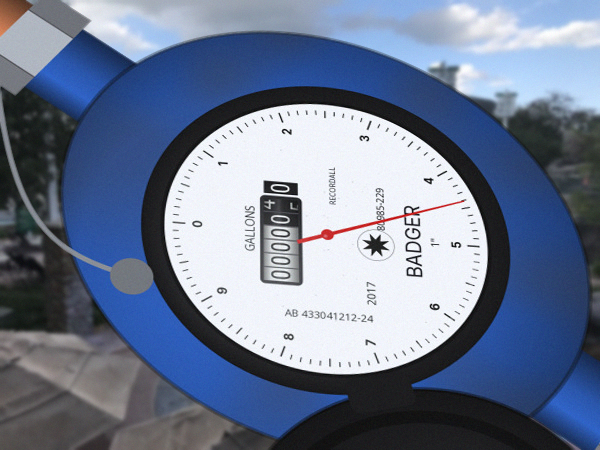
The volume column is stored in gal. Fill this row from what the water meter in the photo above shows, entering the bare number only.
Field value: 44.4
